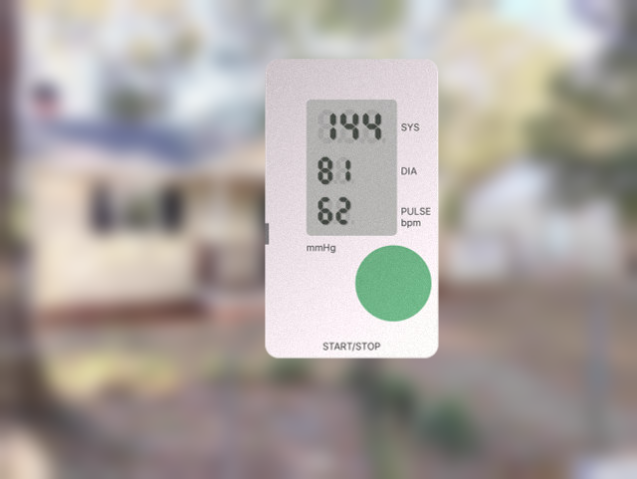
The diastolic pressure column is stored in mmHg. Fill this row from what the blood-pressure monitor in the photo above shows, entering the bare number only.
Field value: 81
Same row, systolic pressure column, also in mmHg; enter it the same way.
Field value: 144
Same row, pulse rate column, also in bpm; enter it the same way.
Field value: 62
